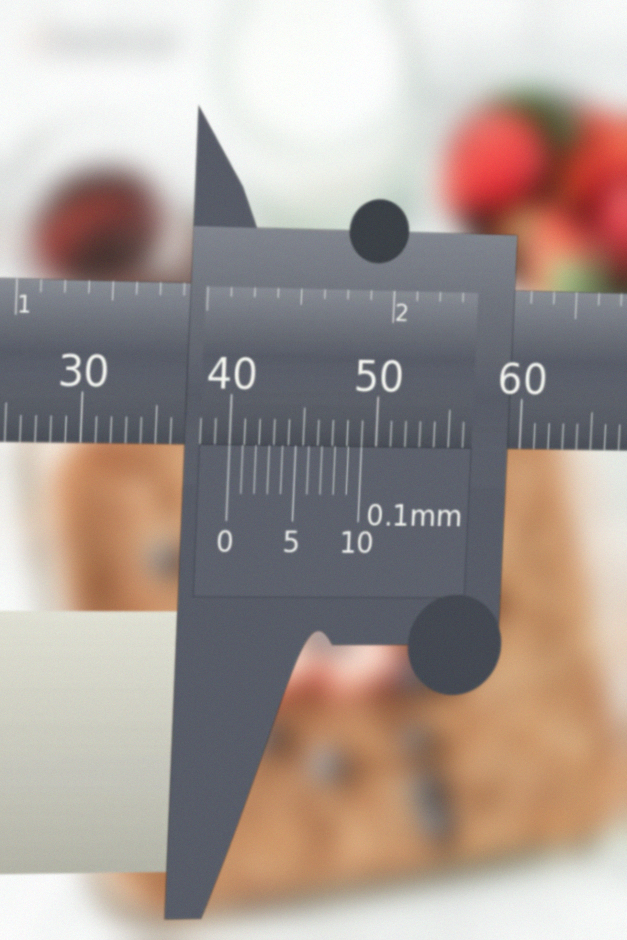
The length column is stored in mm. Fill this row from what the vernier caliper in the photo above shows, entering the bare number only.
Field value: 40.0
